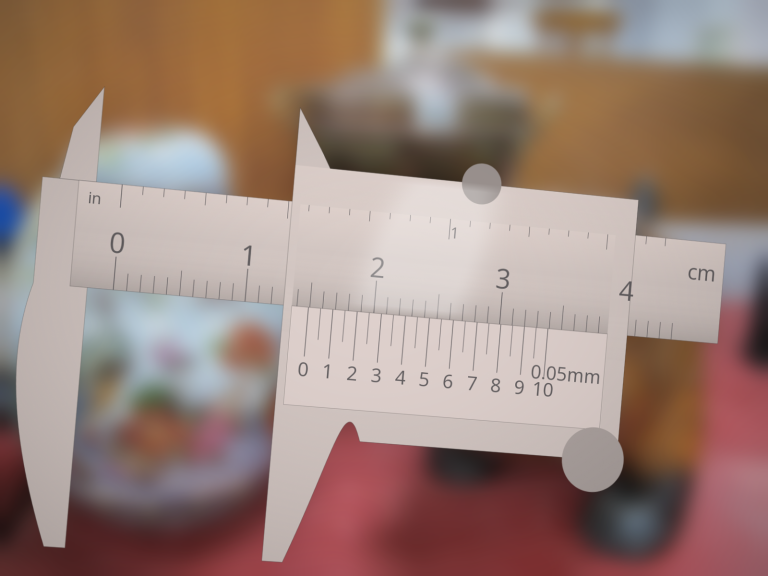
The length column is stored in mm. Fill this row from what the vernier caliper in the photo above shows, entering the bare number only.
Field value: 14.9
